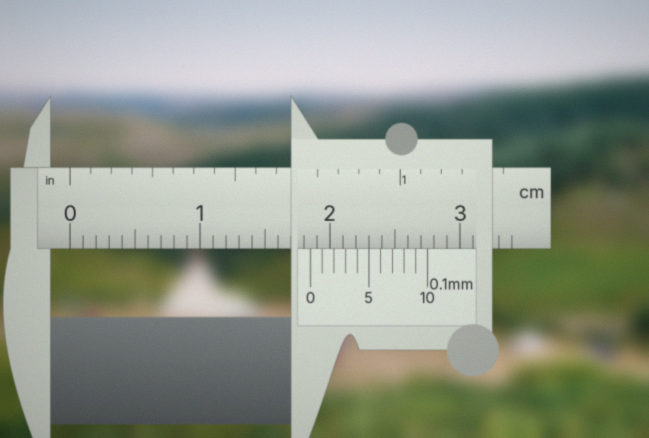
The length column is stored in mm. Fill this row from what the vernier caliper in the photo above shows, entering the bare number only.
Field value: 18.5
